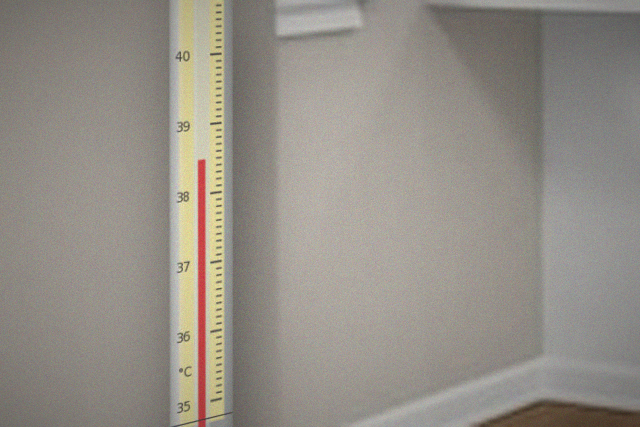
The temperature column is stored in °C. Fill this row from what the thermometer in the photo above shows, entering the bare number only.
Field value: 38.5
